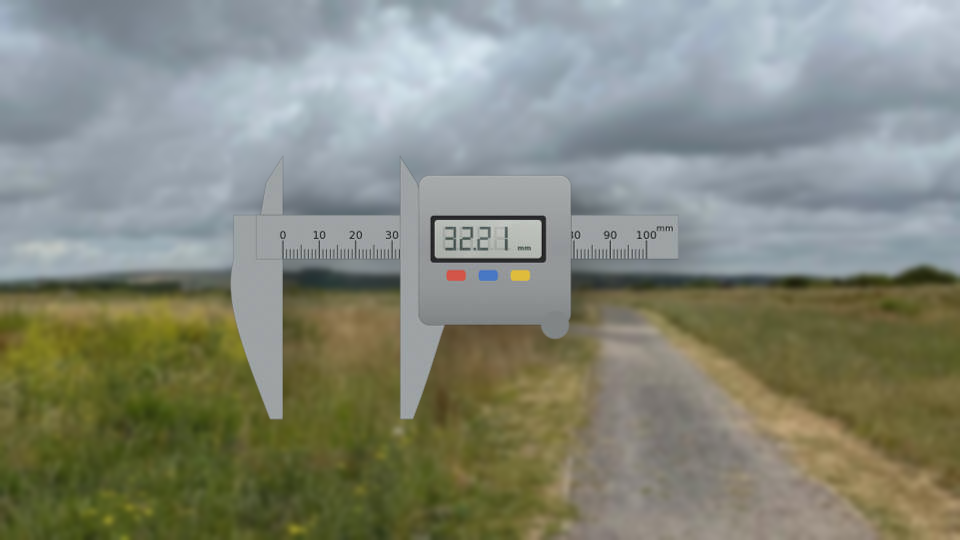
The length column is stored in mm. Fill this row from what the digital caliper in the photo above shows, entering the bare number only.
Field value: 32.21
